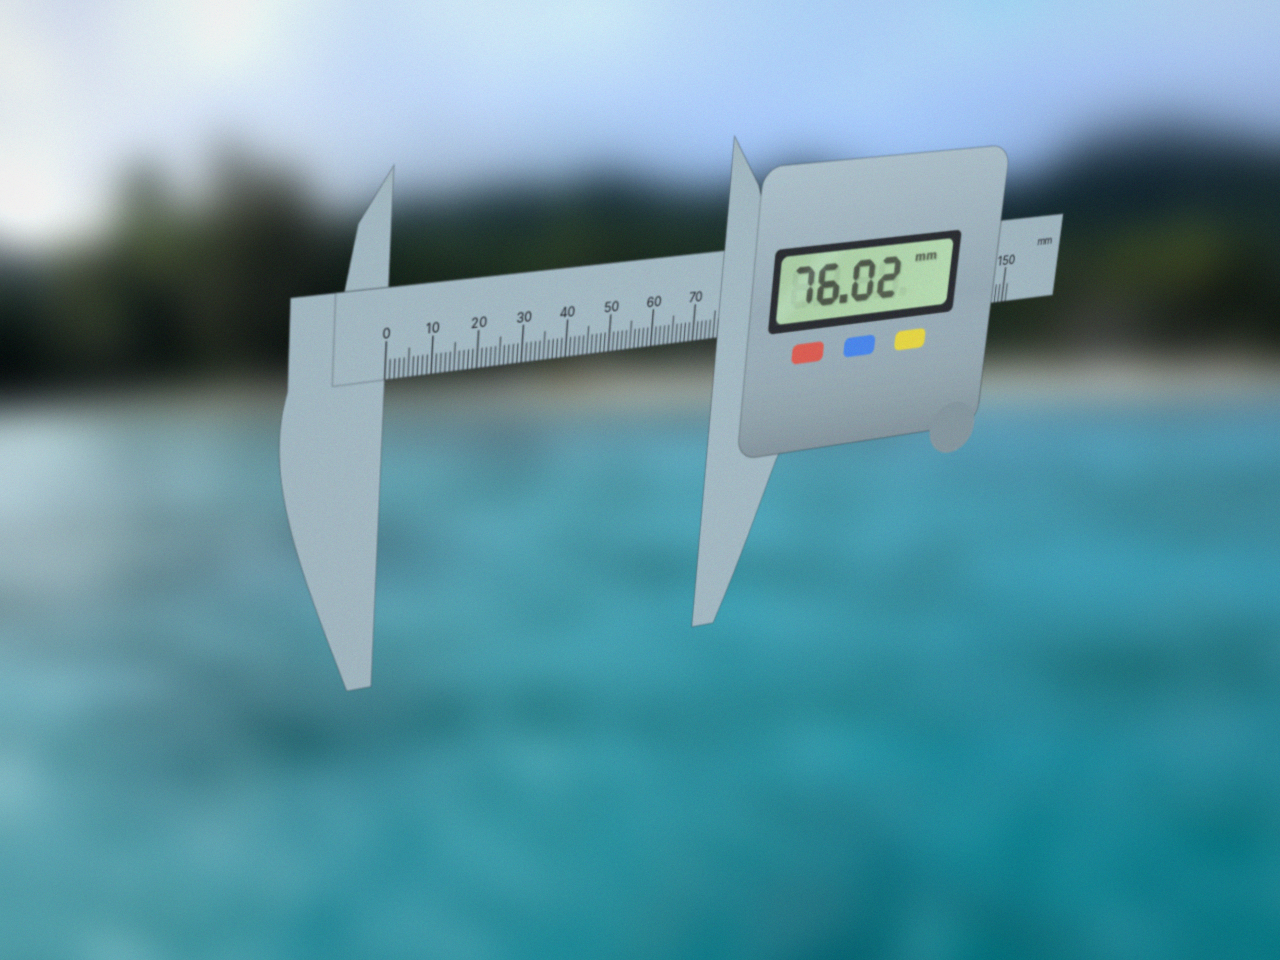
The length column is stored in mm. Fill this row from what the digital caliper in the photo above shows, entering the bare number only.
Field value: 76.02
